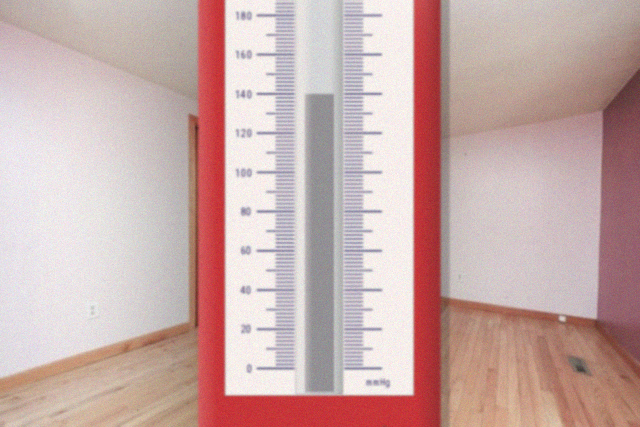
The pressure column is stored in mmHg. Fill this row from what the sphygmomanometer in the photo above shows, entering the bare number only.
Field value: 140
